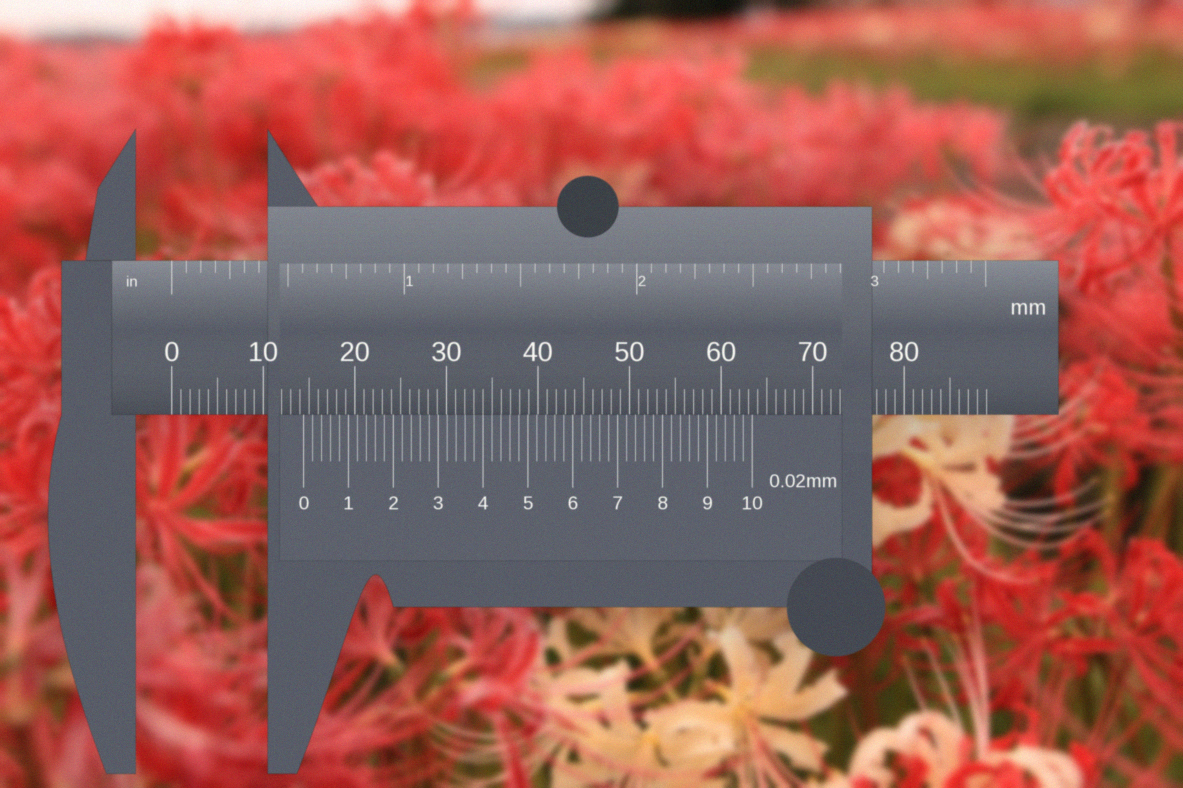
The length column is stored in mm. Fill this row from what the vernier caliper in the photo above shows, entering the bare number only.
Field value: 14.4
